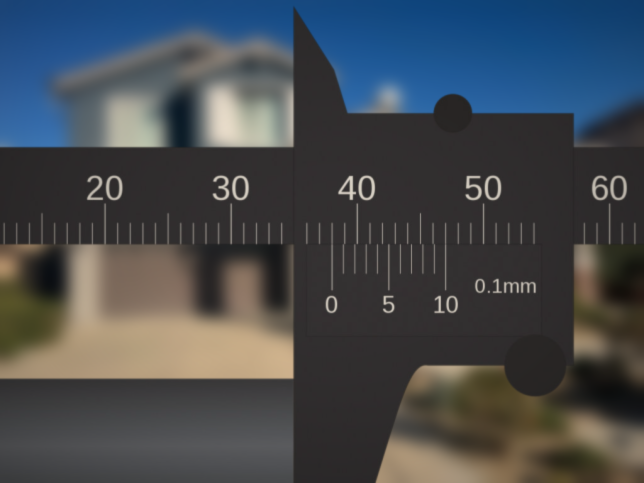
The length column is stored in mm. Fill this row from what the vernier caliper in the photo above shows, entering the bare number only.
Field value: 38.0
